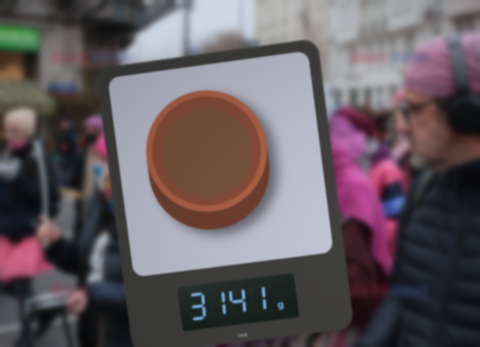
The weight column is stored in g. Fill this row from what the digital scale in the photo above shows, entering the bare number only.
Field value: 3141
